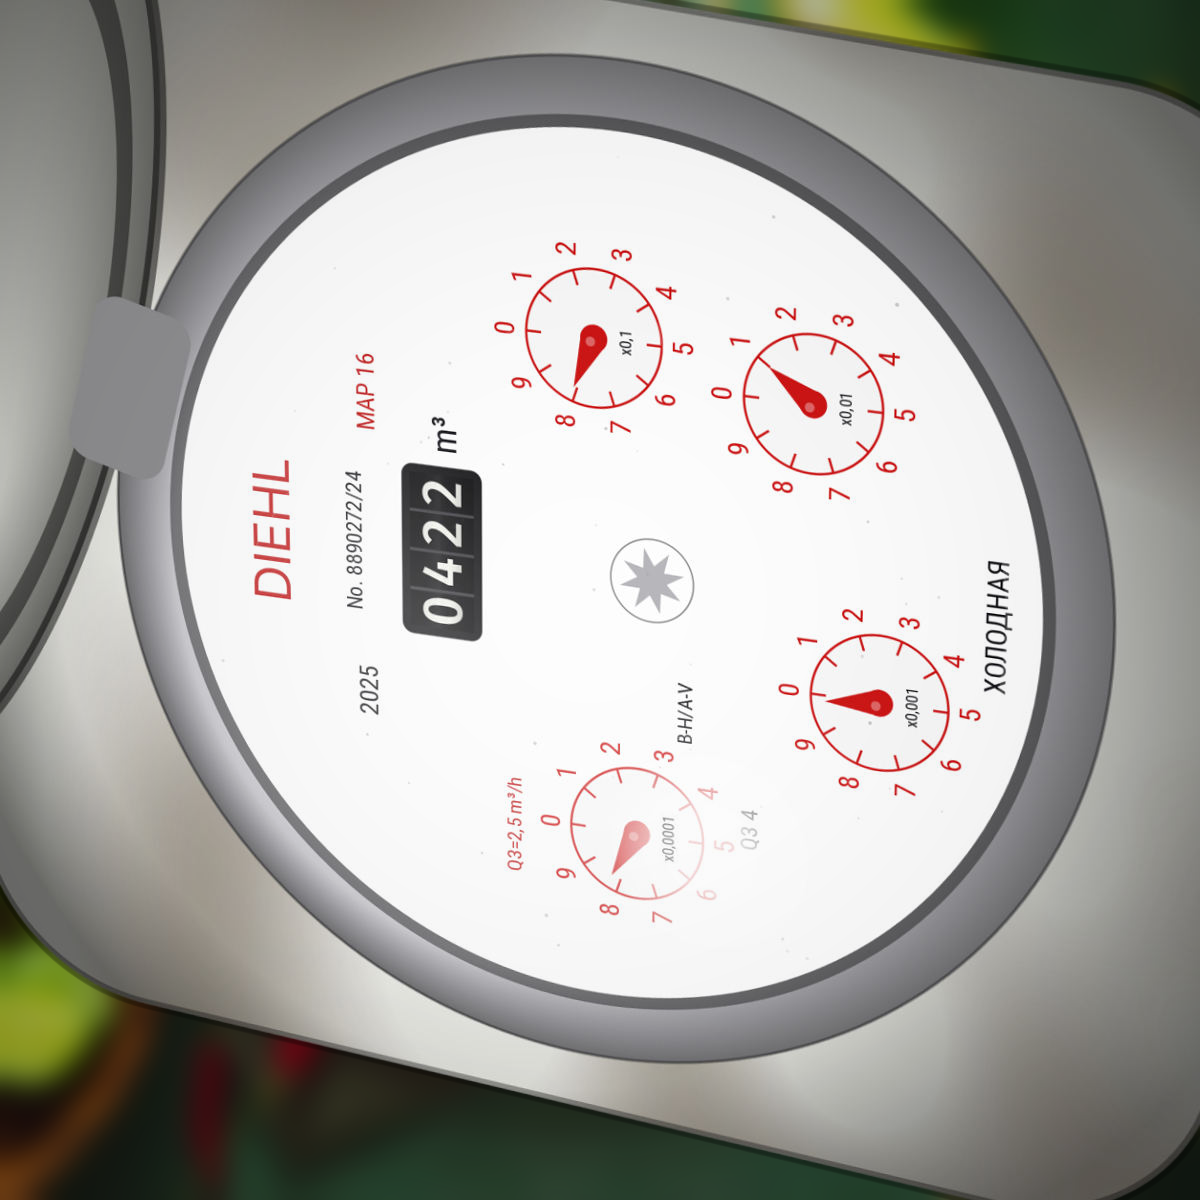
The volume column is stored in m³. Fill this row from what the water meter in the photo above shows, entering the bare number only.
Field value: 422.8098
